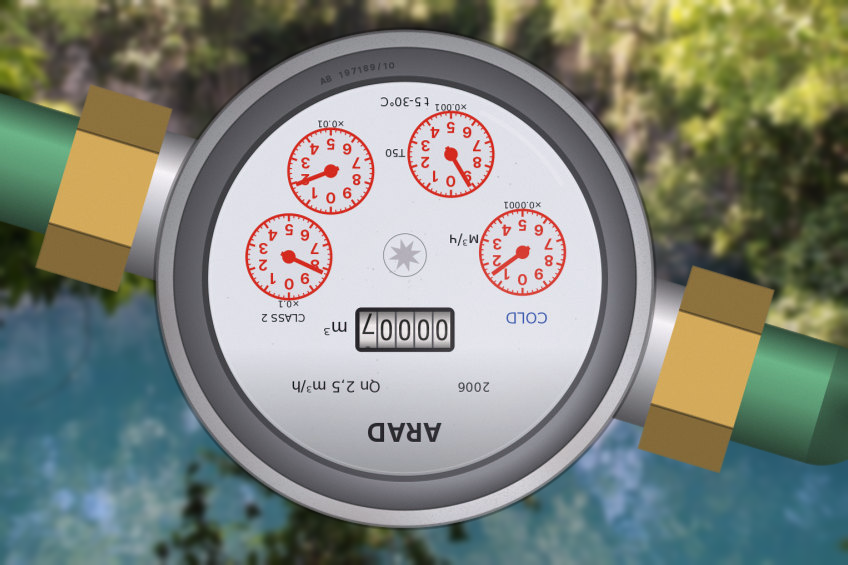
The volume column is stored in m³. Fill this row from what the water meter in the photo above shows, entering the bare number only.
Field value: 6.8191
